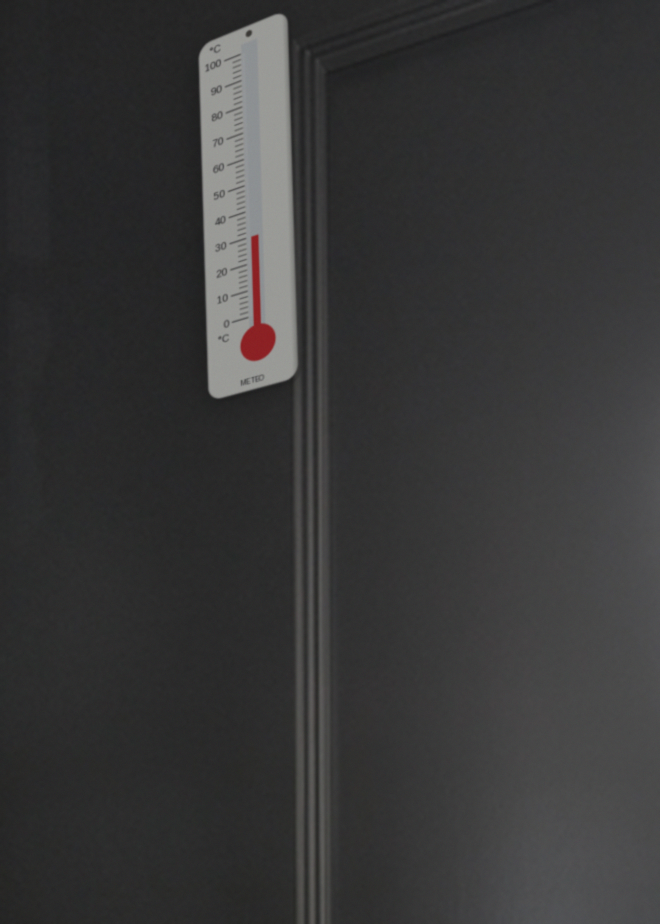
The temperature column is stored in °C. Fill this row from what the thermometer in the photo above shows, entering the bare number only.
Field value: 30
